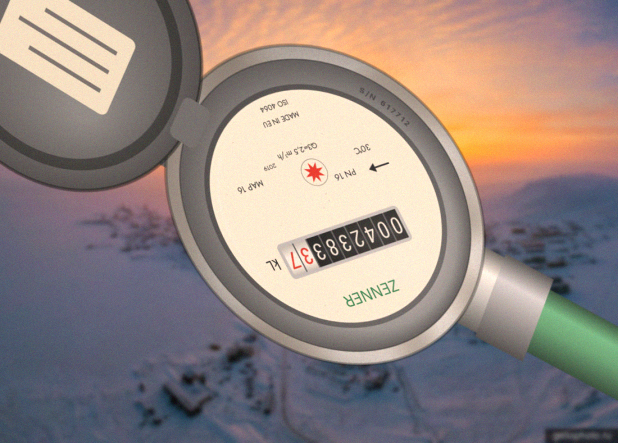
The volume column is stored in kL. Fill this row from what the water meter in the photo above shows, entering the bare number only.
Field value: 42383.37
